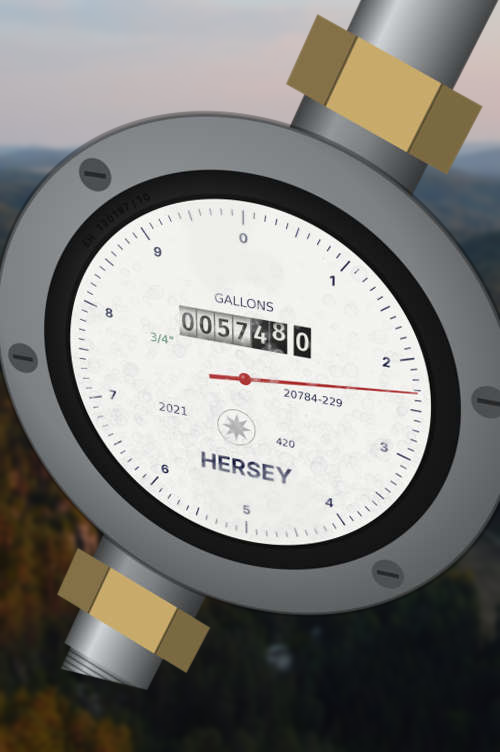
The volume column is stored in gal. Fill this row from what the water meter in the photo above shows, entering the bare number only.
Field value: 57482.3
